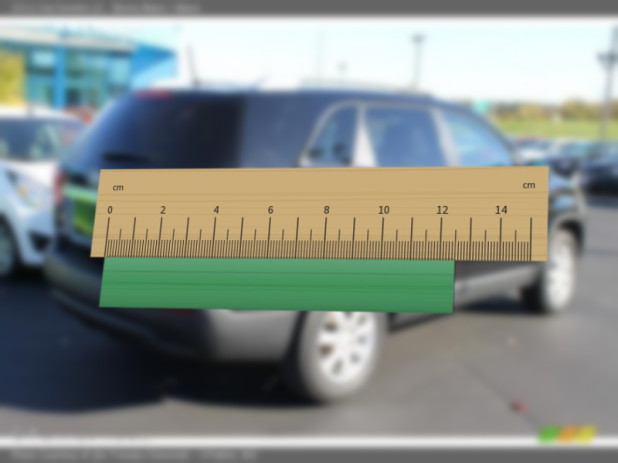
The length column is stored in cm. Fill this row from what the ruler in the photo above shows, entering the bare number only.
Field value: 12.5
